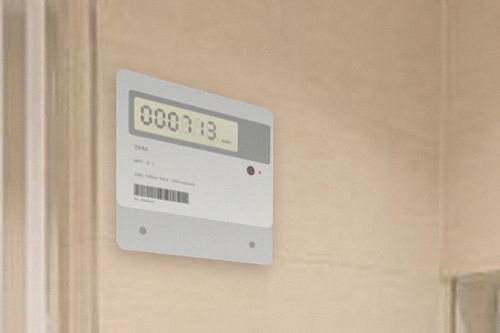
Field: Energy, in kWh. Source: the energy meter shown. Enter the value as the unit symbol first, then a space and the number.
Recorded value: kWh 713
